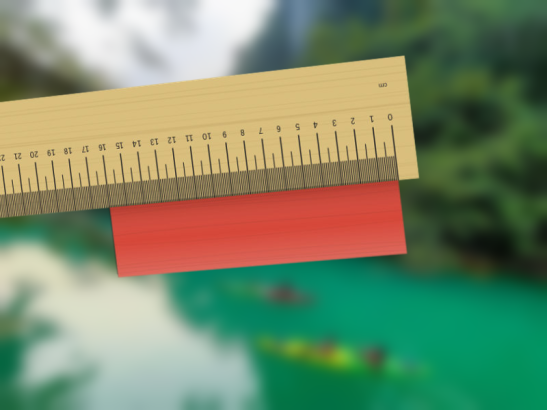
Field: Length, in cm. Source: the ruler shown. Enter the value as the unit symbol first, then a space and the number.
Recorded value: cm 16
